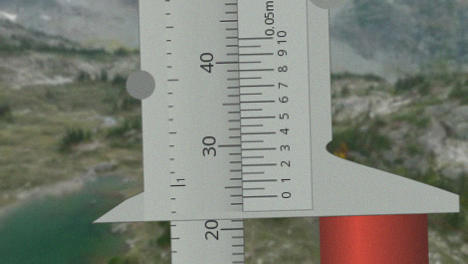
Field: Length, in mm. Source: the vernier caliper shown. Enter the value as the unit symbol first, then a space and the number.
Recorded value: mm 23.8
